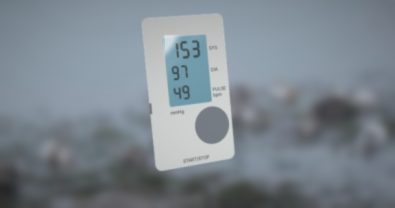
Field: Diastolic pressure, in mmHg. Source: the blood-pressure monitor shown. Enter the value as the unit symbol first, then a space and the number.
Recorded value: mmHg 97
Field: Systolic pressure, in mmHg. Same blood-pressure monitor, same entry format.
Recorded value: mmHg 153
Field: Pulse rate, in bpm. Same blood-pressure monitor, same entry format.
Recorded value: bpm 49
